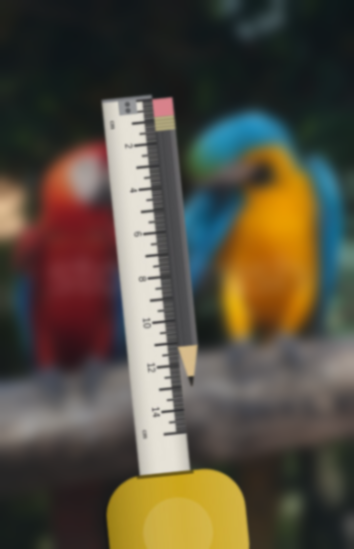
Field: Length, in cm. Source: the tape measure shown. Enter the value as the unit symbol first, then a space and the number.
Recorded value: cm 13
